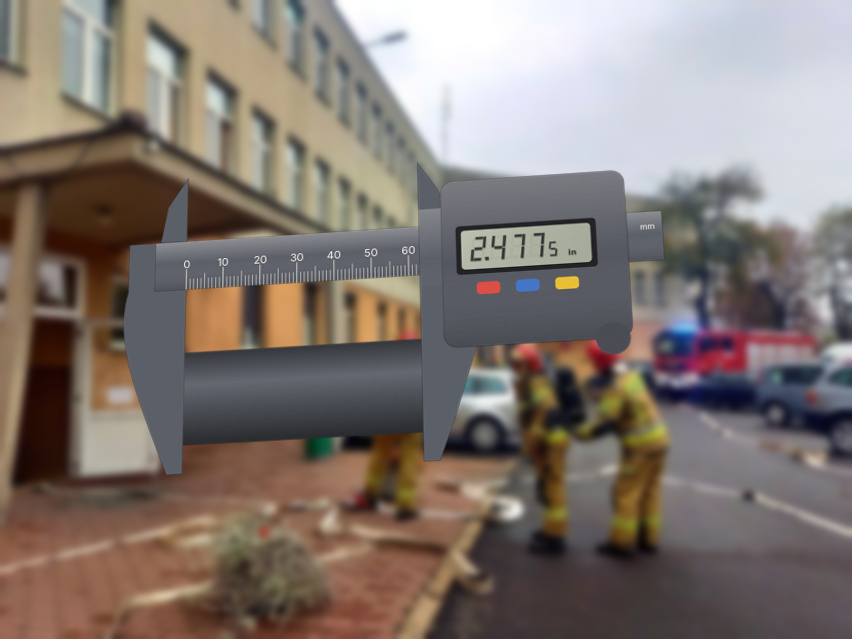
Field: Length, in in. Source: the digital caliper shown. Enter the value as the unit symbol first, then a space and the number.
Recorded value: in 2.4775
